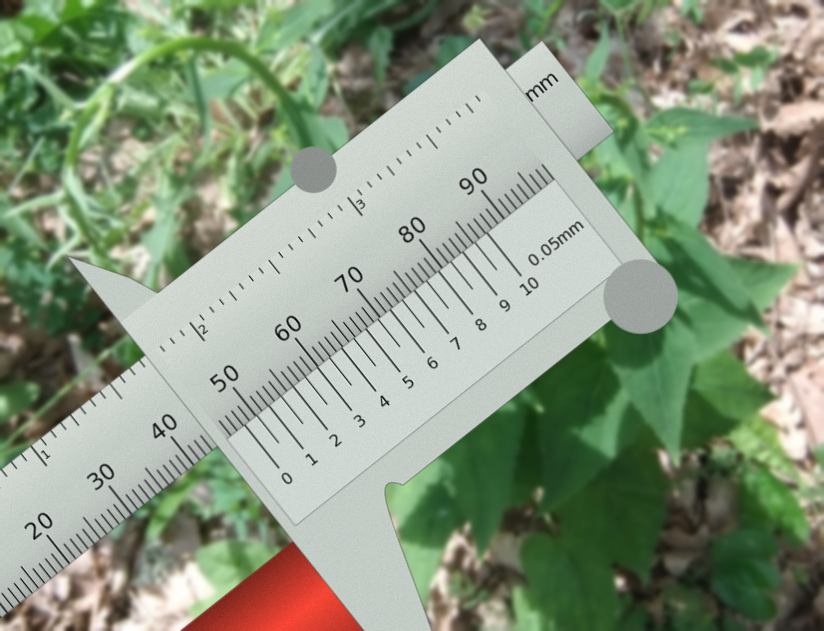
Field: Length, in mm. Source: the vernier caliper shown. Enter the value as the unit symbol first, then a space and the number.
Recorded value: mm 48.2
